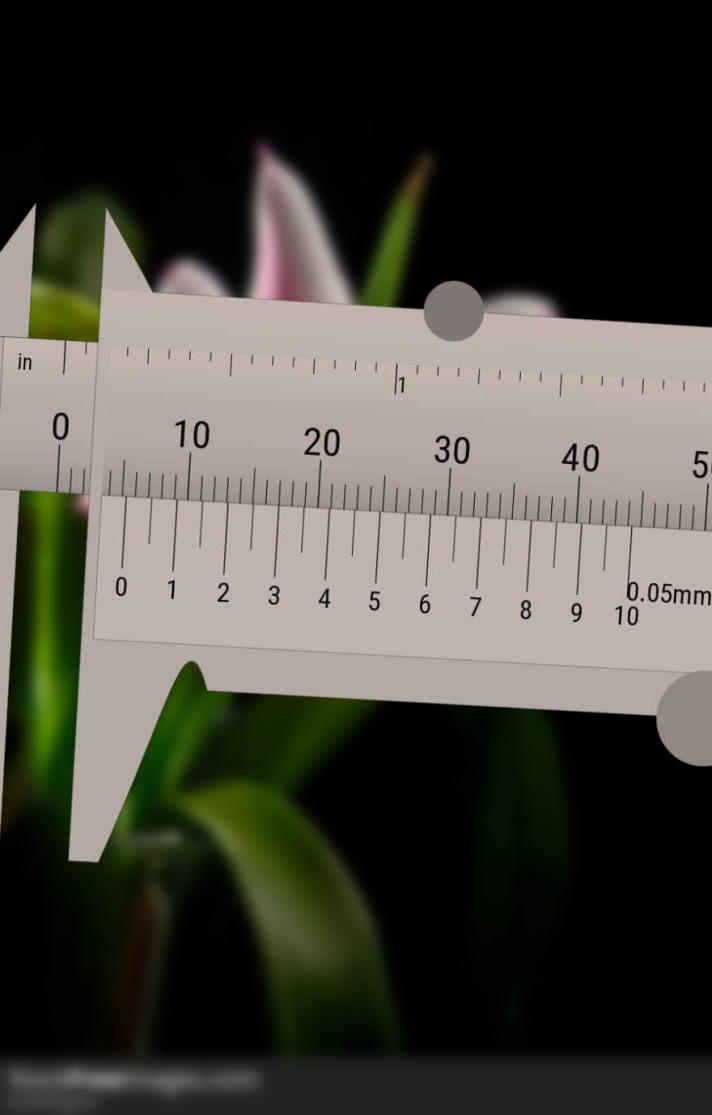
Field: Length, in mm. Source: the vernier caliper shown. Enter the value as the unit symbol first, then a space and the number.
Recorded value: mm 5.3
